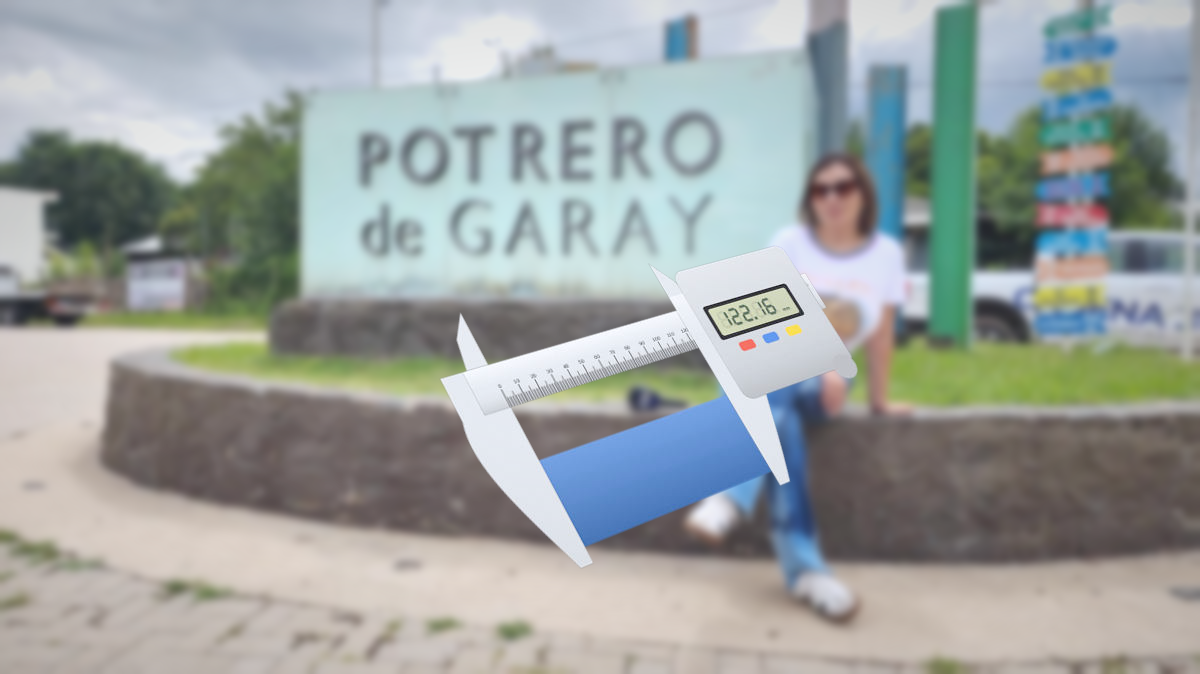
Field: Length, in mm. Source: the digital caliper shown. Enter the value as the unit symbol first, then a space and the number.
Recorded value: mm 122.16
